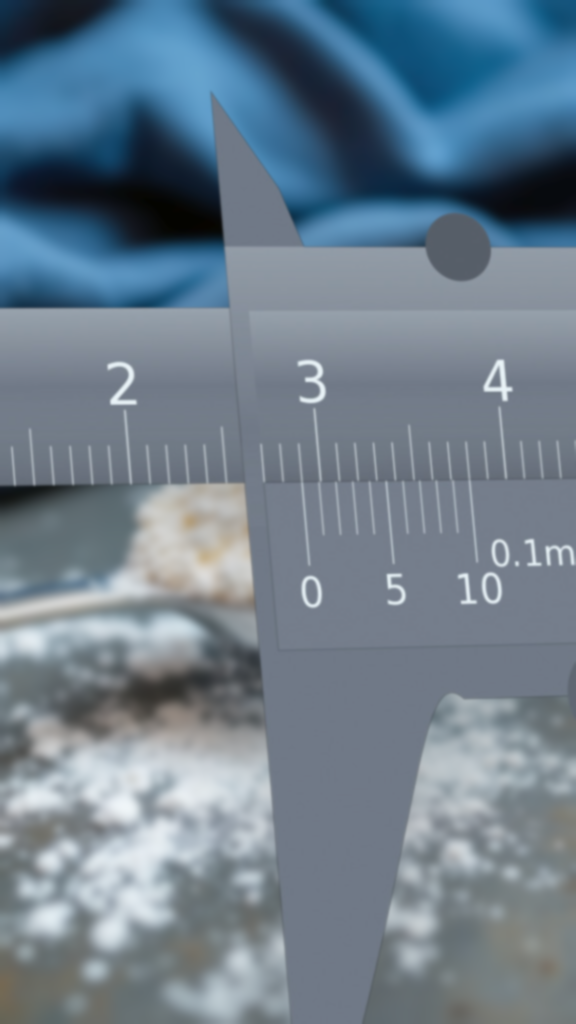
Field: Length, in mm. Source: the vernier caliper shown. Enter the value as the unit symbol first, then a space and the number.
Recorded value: mm 29.0
